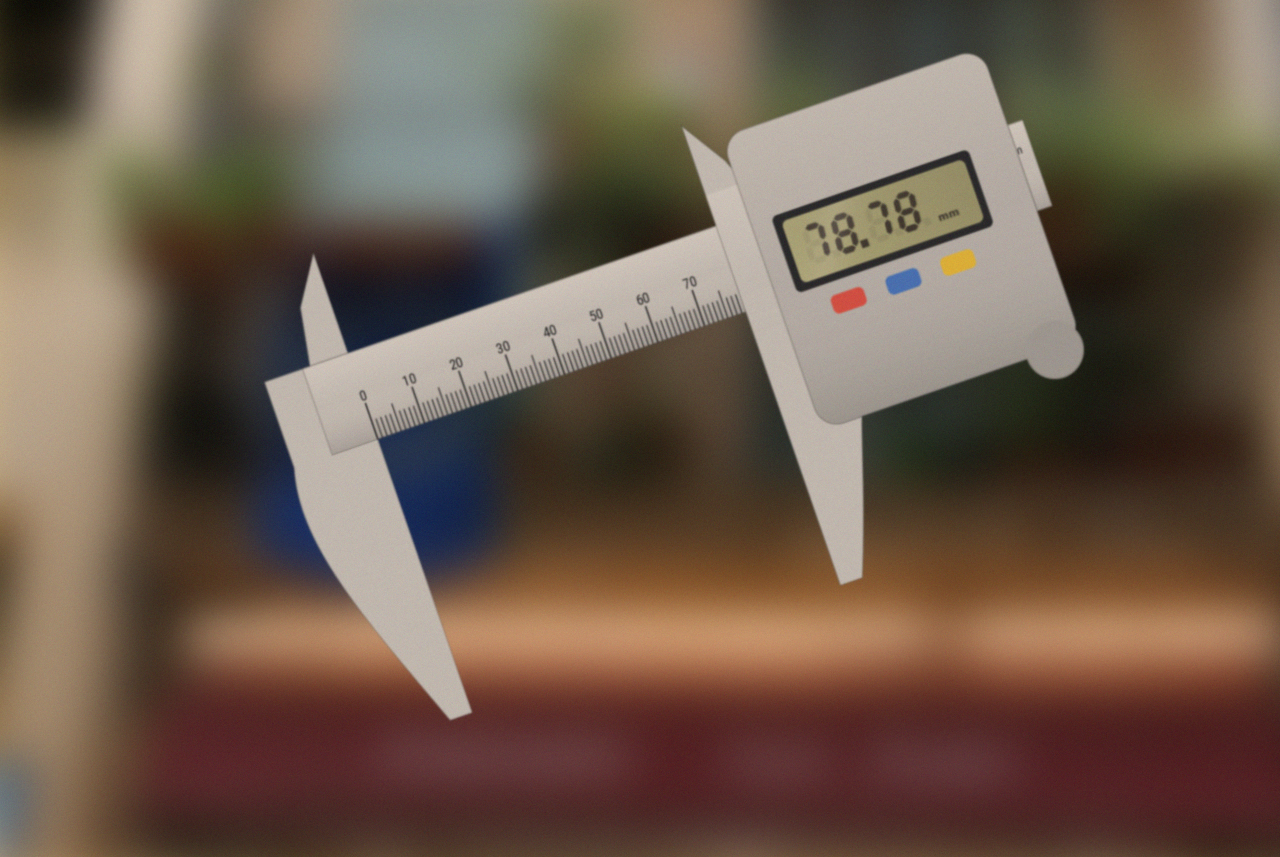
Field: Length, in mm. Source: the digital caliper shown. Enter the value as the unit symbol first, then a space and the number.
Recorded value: mm 78.78
